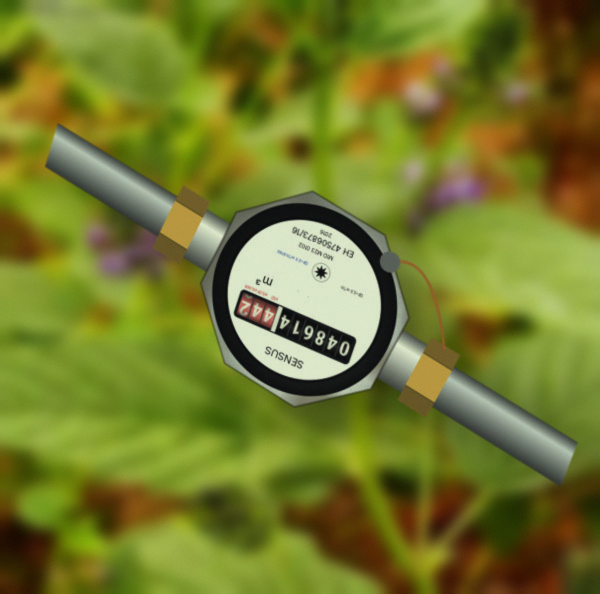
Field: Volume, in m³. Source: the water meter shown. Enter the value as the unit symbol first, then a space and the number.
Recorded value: m³ 48614.442
